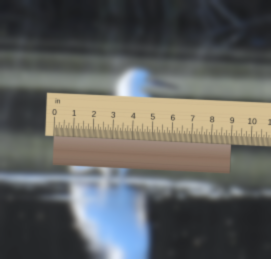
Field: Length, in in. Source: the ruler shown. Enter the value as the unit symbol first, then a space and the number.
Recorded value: in 9
